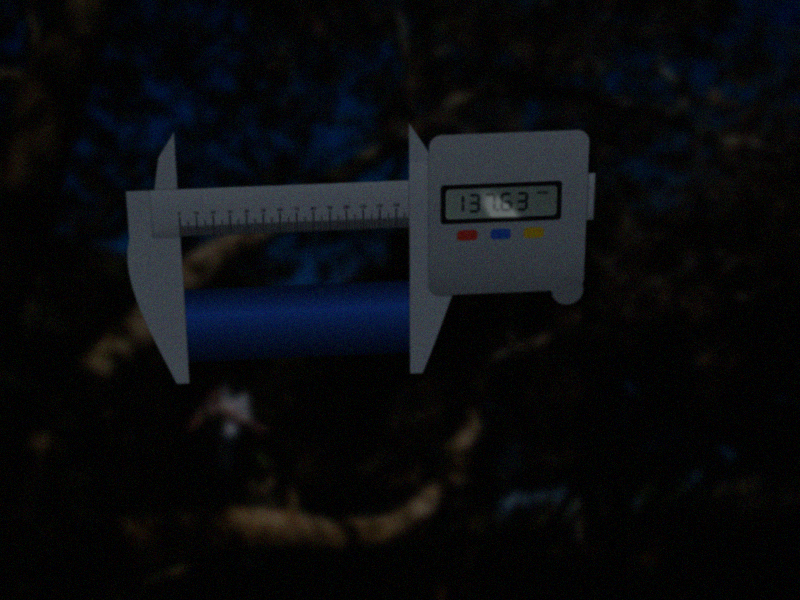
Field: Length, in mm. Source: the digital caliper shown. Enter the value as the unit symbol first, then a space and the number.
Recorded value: mm 137.63
